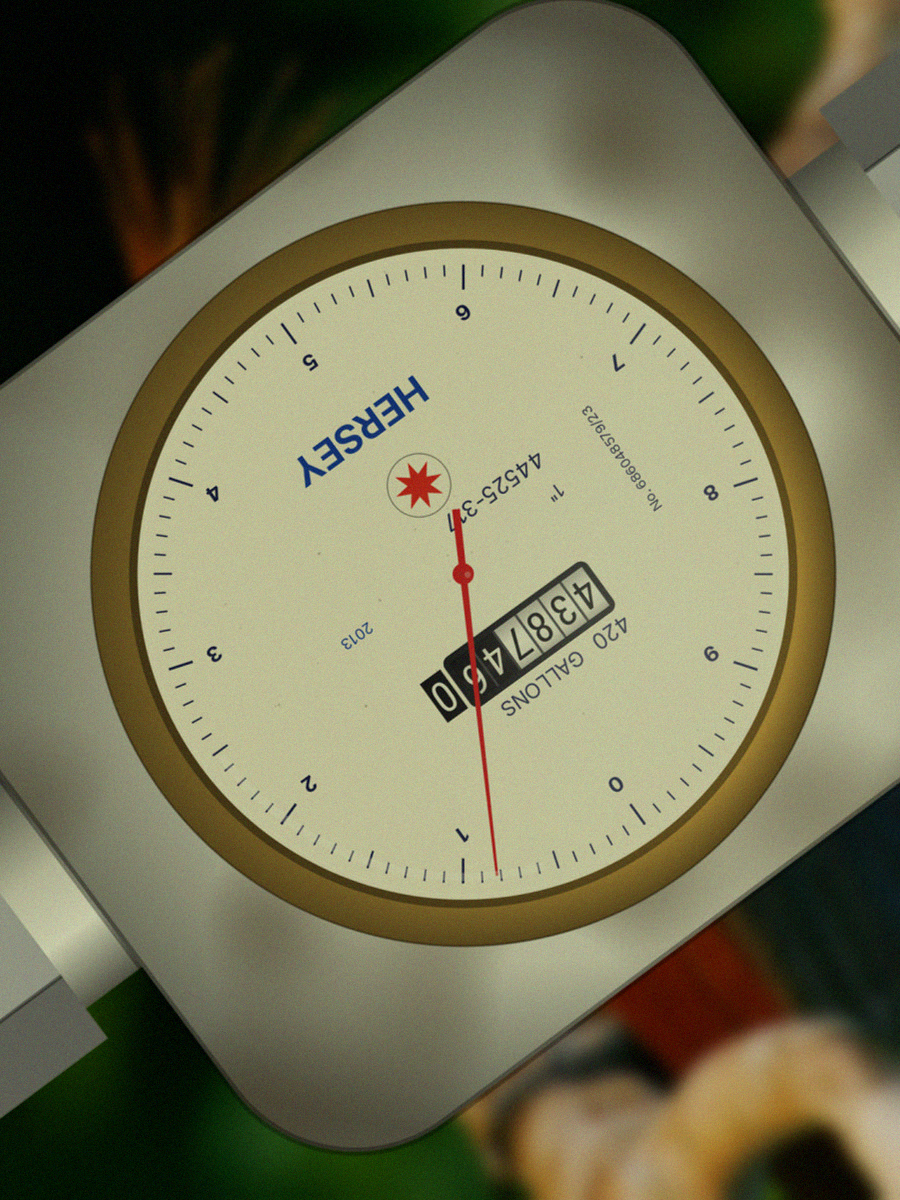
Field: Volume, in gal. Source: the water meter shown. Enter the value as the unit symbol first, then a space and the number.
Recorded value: gal 4387460.8
